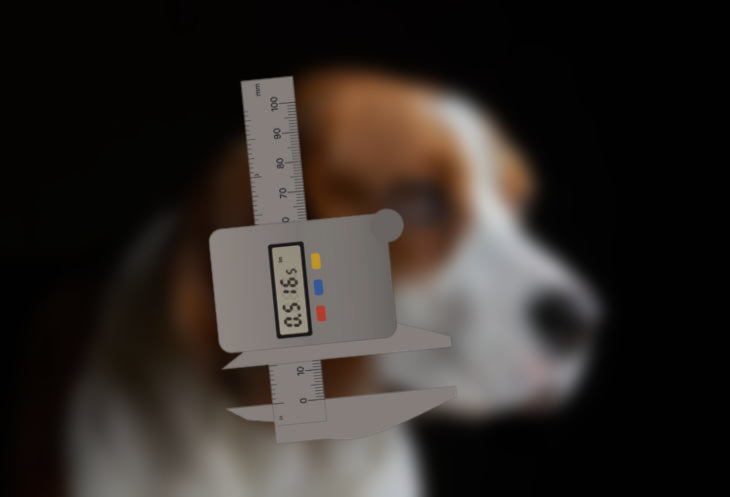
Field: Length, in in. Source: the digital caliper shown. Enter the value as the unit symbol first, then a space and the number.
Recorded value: in 0.5165
